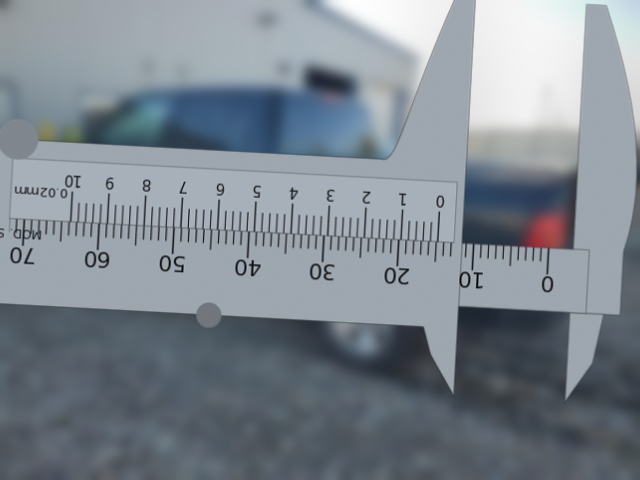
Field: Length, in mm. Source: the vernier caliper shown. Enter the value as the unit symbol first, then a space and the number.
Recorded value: mm 14.8
